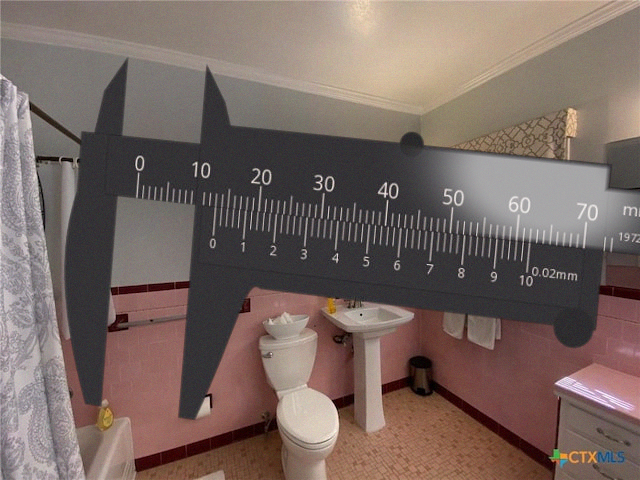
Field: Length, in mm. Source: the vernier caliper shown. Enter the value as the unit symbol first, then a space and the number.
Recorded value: mm 13.0
